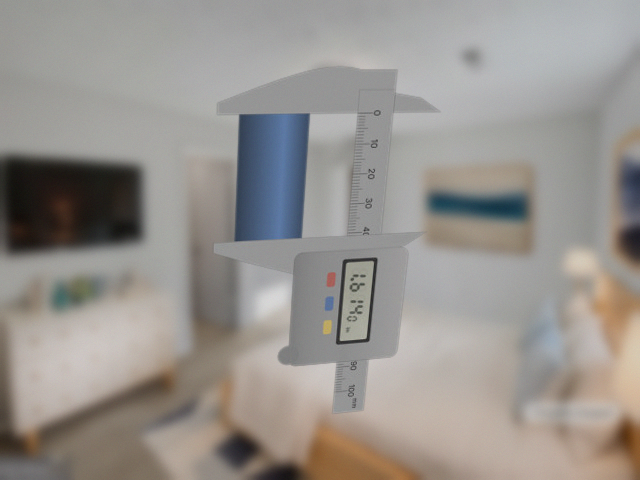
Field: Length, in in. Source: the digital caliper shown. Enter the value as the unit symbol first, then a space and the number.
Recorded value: in 1.6140
